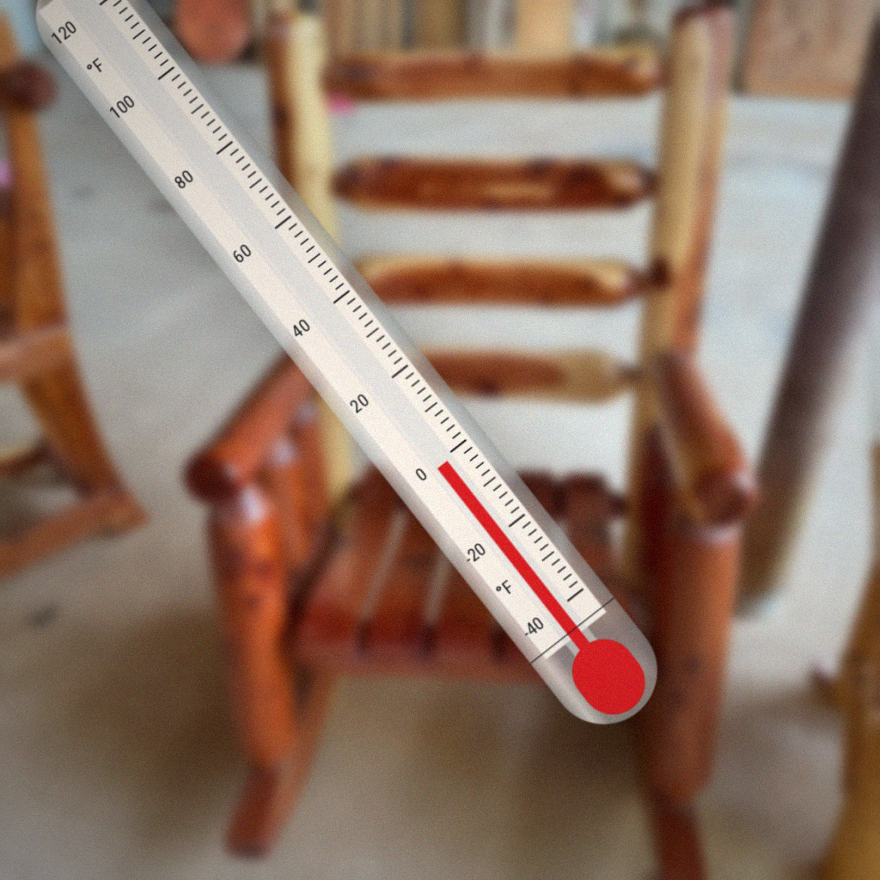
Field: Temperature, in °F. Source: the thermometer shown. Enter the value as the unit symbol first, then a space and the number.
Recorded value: °F -1
